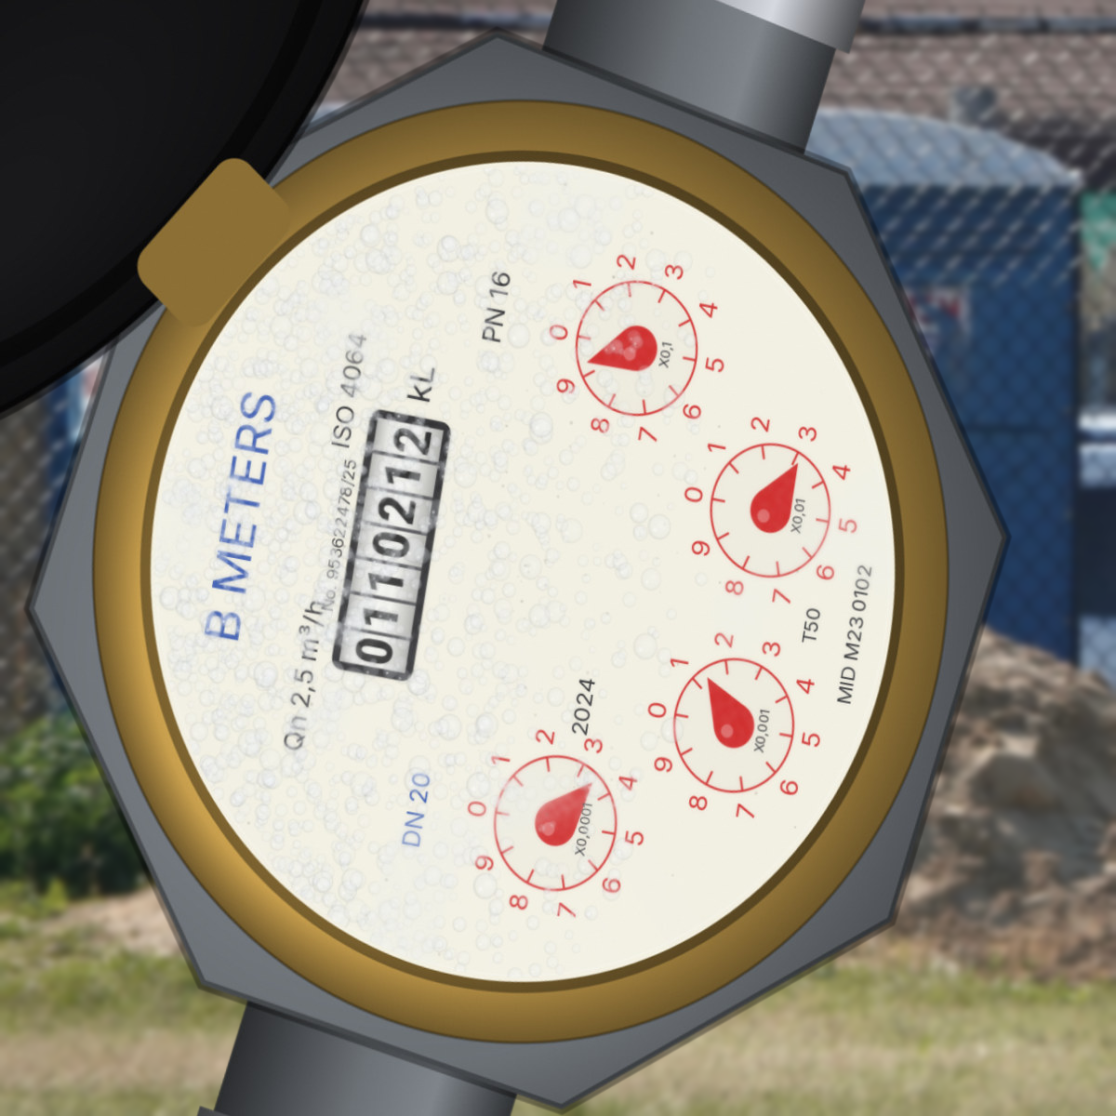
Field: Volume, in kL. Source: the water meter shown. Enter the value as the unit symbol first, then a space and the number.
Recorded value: kL 110211.9313
